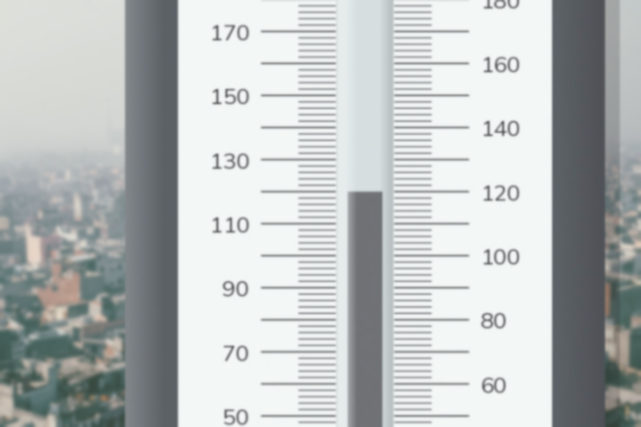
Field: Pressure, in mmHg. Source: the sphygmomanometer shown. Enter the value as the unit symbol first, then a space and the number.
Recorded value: mmHg 120
